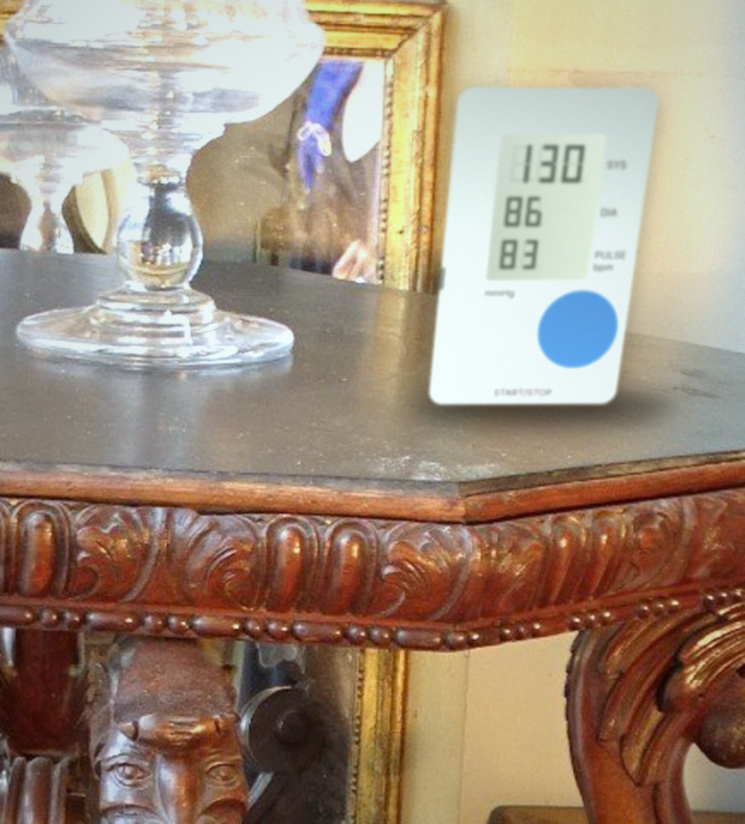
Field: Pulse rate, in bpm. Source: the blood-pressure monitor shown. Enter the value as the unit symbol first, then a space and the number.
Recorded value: bpm 83
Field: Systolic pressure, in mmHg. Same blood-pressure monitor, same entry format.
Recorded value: mmHg 130
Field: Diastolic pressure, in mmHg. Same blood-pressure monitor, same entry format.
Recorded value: mmHg 86
